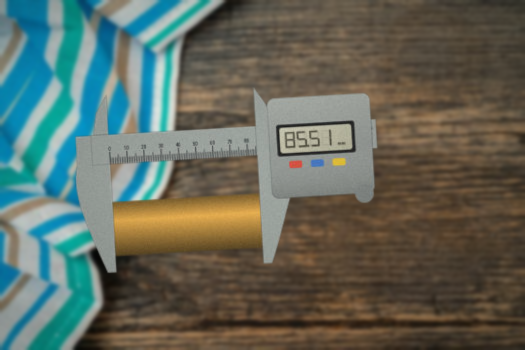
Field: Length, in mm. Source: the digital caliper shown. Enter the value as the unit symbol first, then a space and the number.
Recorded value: mm 85.51
